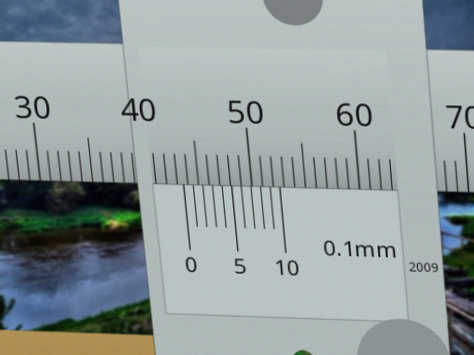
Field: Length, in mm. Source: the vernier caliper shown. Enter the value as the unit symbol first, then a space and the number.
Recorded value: mm 43.6
